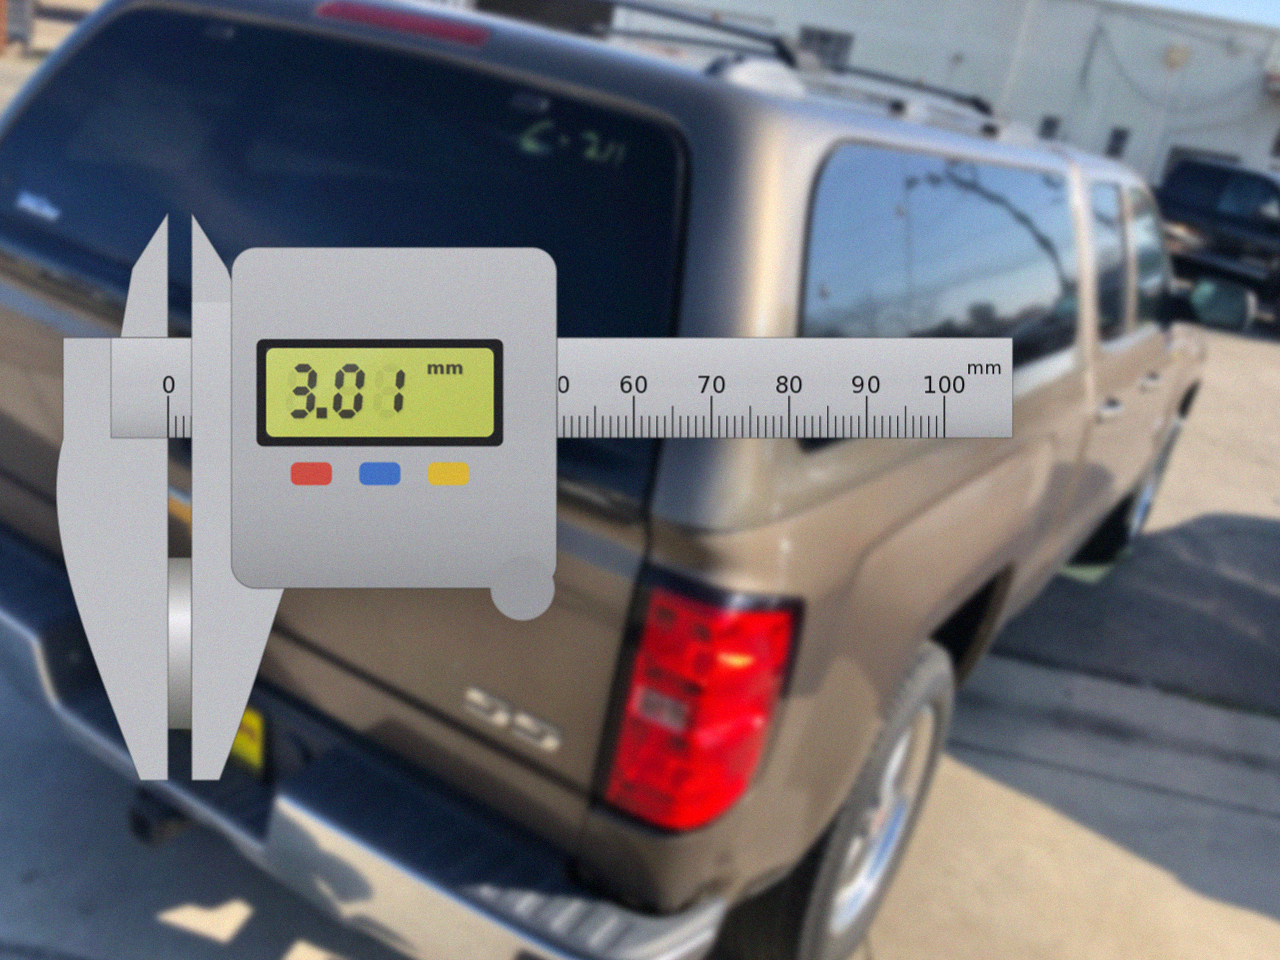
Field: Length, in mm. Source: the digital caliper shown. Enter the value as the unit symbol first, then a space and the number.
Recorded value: mm 3.01
